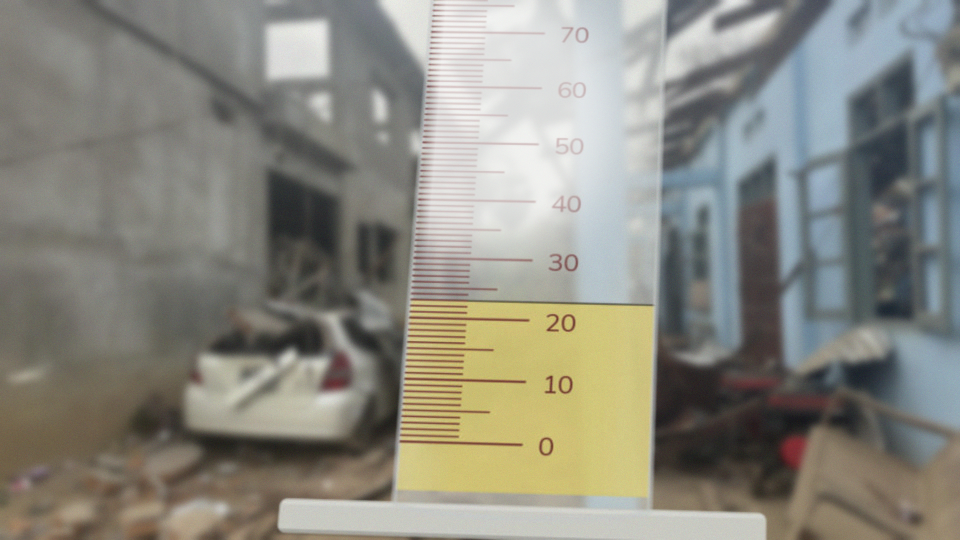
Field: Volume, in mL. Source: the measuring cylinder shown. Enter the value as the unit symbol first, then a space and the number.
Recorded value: mL 23
